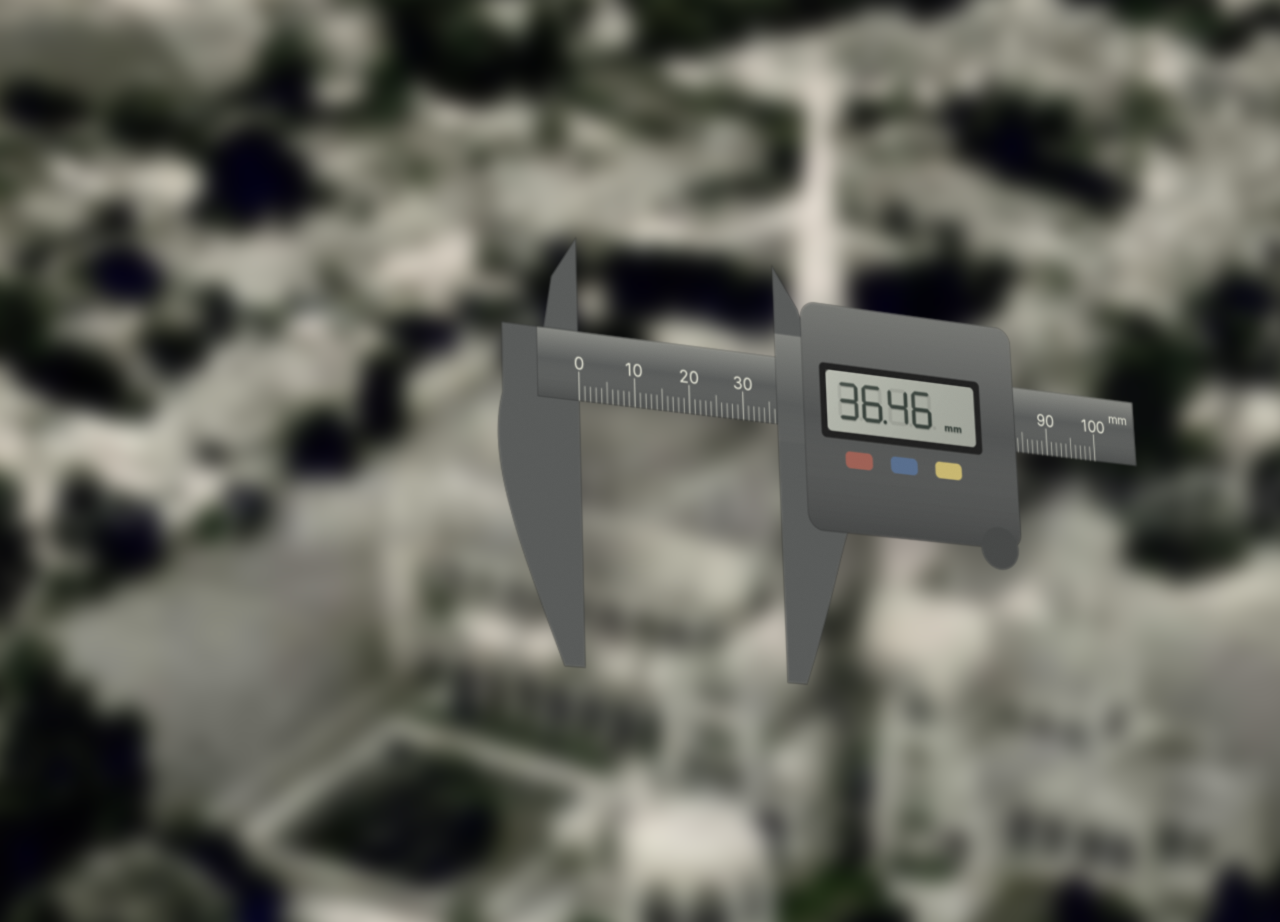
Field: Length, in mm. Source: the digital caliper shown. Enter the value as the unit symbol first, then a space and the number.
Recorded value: mm 36.46
